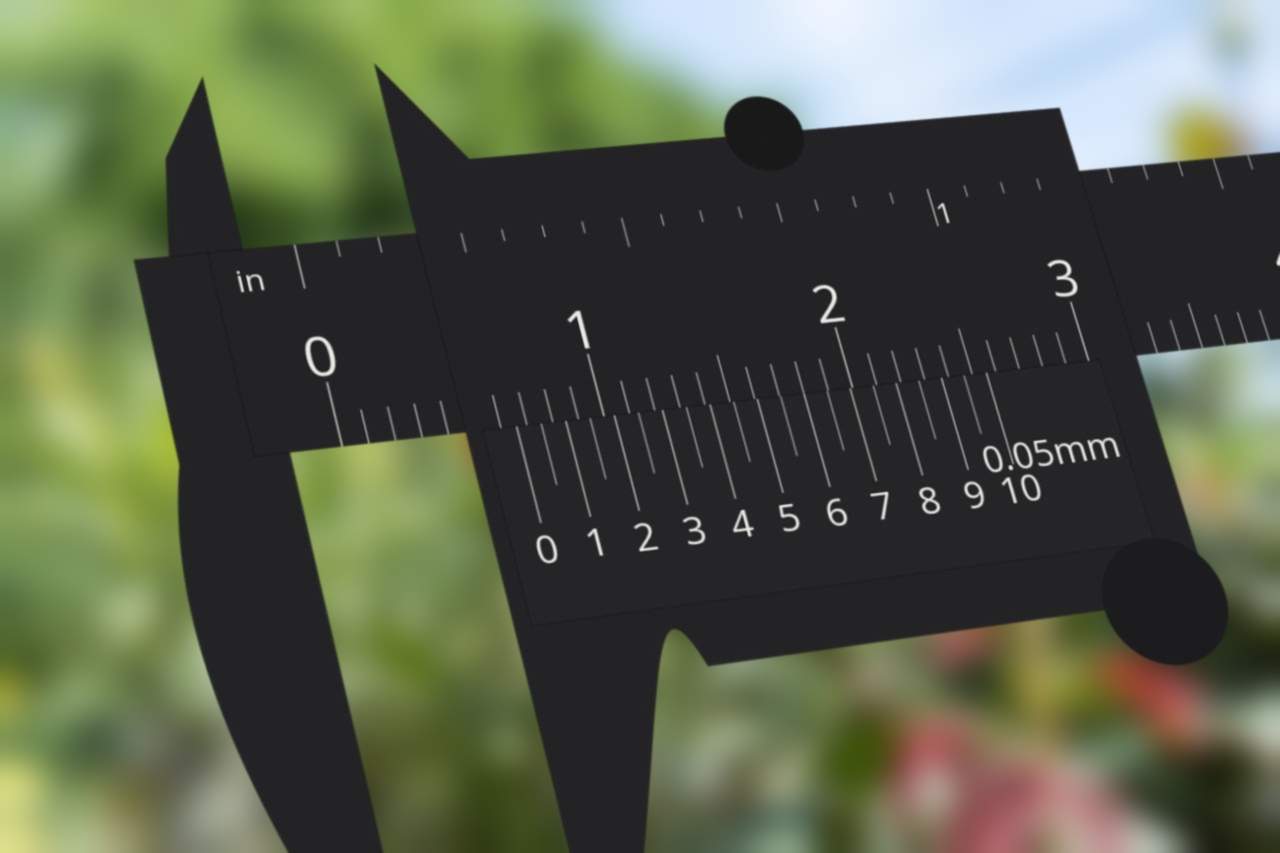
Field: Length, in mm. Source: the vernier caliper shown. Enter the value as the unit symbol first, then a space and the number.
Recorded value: mm 6.6
